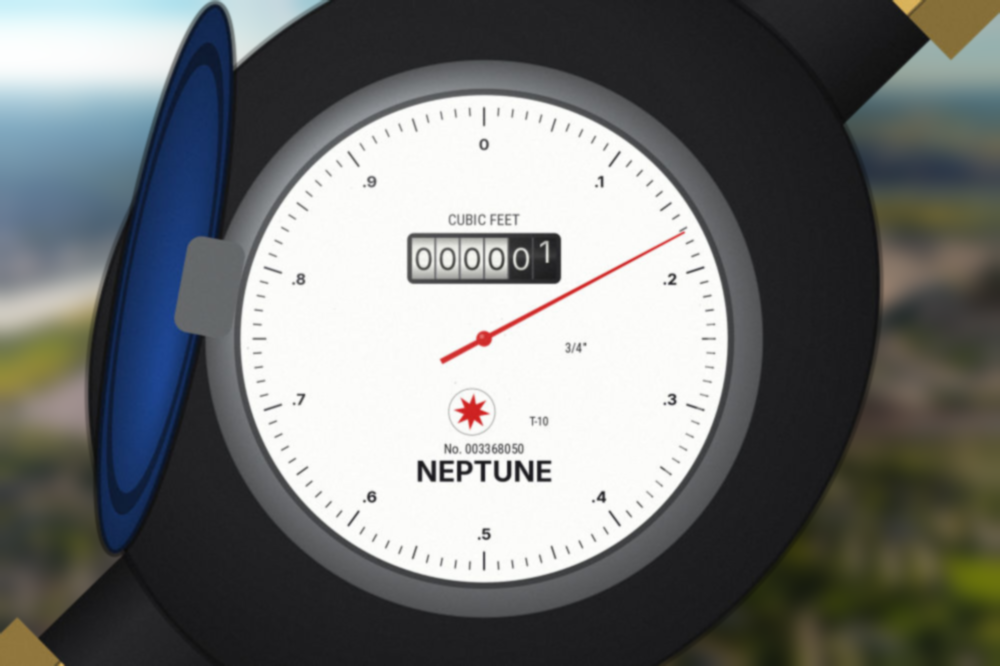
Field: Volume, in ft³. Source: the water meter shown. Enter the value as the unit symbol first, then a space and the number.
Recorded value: ft³ 1.17
